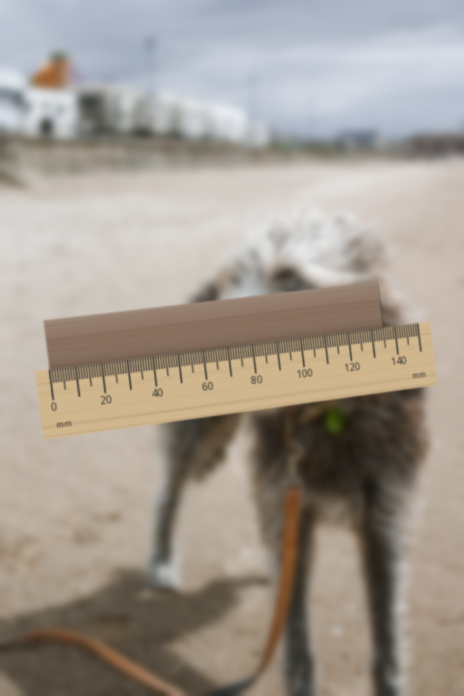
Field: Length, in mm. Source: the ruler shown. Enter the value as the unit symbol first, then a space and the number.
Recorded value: mm 135
